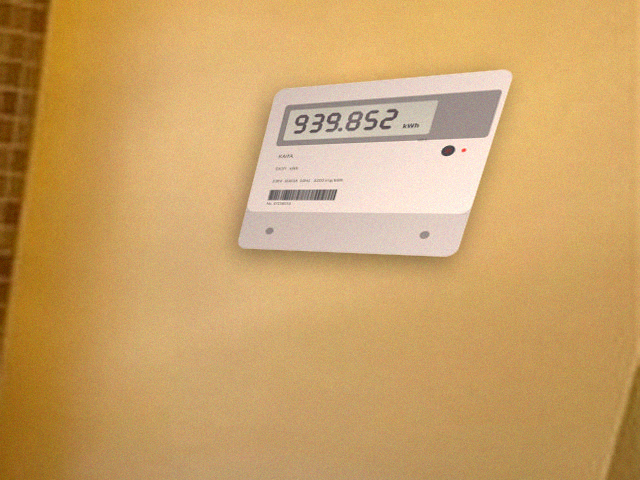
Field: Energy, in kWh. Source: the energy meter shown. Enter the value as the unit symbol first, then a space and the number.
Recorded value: kWh 939.852
